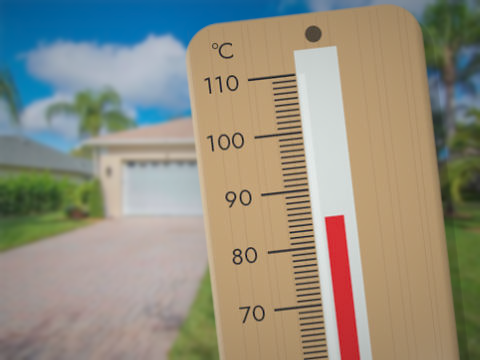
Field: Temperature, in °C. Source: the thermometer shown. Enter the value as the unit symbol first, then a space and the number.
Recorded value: °C 85
